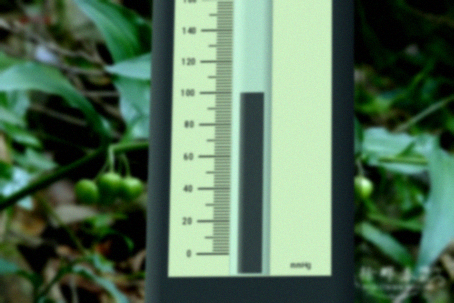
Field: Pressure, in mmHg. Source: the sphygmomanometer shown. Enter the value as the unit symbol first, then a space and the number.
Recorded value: mmHg 100
